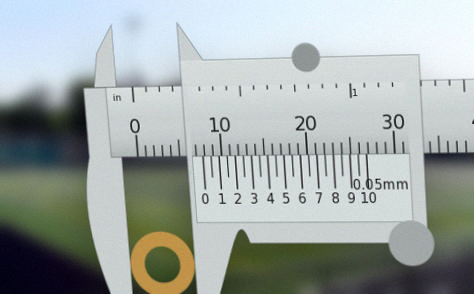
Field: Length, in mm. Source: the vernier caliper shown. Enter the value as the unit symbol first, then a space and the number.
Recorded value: mm 7.8
